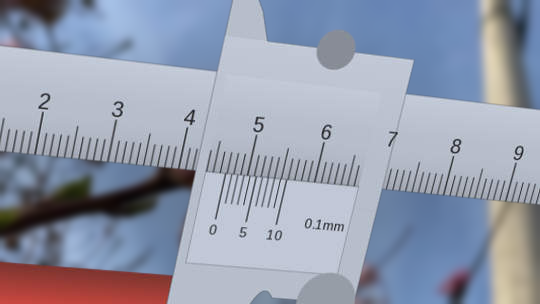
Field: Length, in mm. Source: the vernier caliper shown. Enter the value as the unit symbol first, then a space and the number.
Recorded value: mm 46.8
